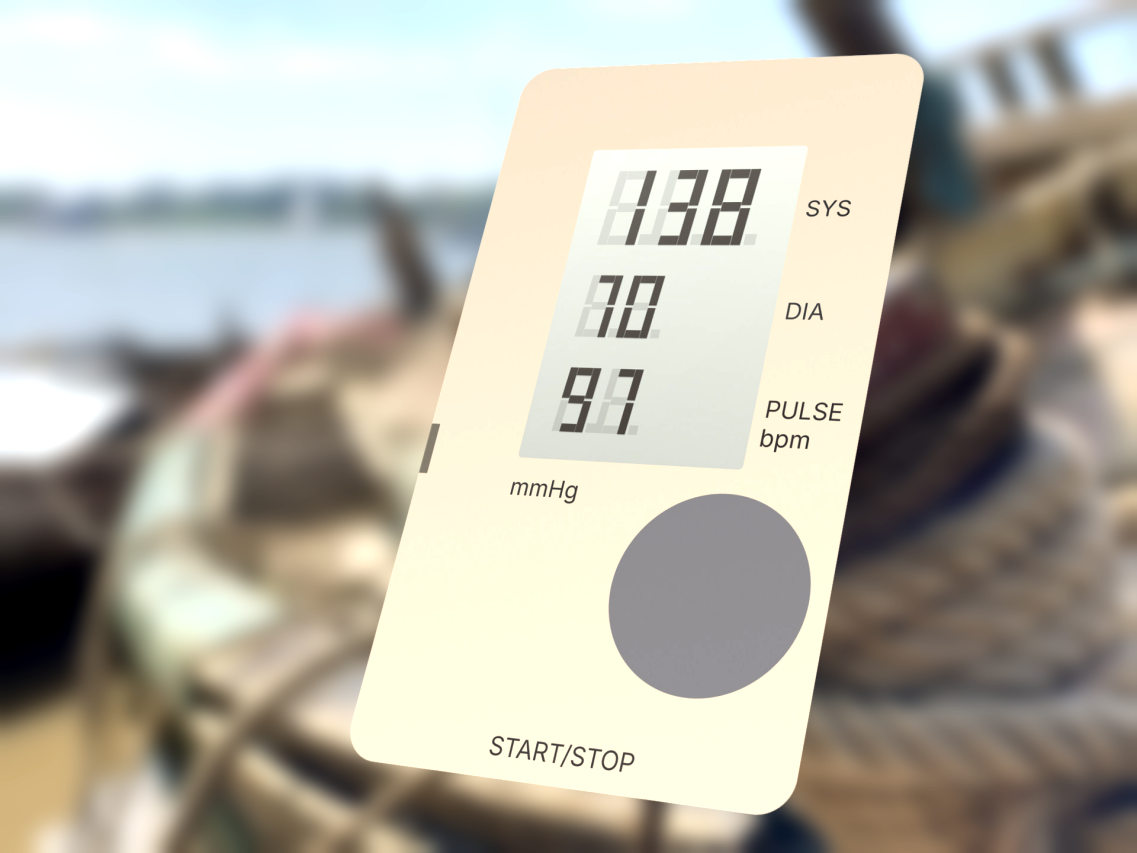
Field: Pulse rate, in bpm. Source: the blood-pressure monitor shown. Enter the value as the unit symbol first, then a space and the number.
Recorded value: bpm 97
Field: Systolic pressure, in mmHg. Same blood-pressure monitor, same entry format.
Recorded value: mmHg 138
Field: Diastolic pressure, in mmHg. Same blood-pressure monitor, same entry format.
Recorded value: mmHg 70
